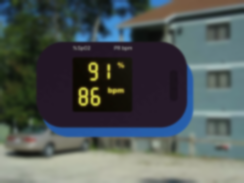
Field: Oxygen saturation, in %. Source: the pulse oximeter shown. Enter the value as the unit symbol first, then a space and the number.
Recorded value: % 91
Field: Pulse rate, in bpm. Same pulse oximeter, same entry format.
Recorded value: bpm 86
